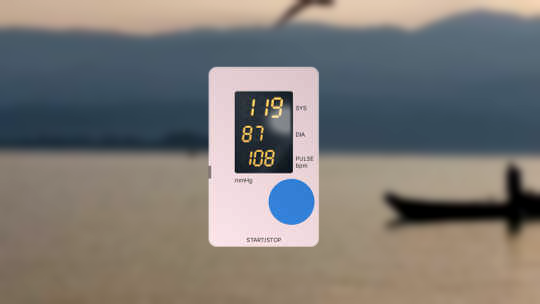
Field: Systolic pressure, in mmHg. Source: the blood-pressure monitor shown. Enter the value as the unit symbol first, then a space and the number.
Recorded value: mmHg 119
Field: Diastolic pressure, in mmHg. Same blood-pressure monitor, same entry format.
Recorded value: mmHg 87
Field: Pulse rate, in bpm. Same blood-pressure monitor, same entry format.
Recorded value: bpm 108
